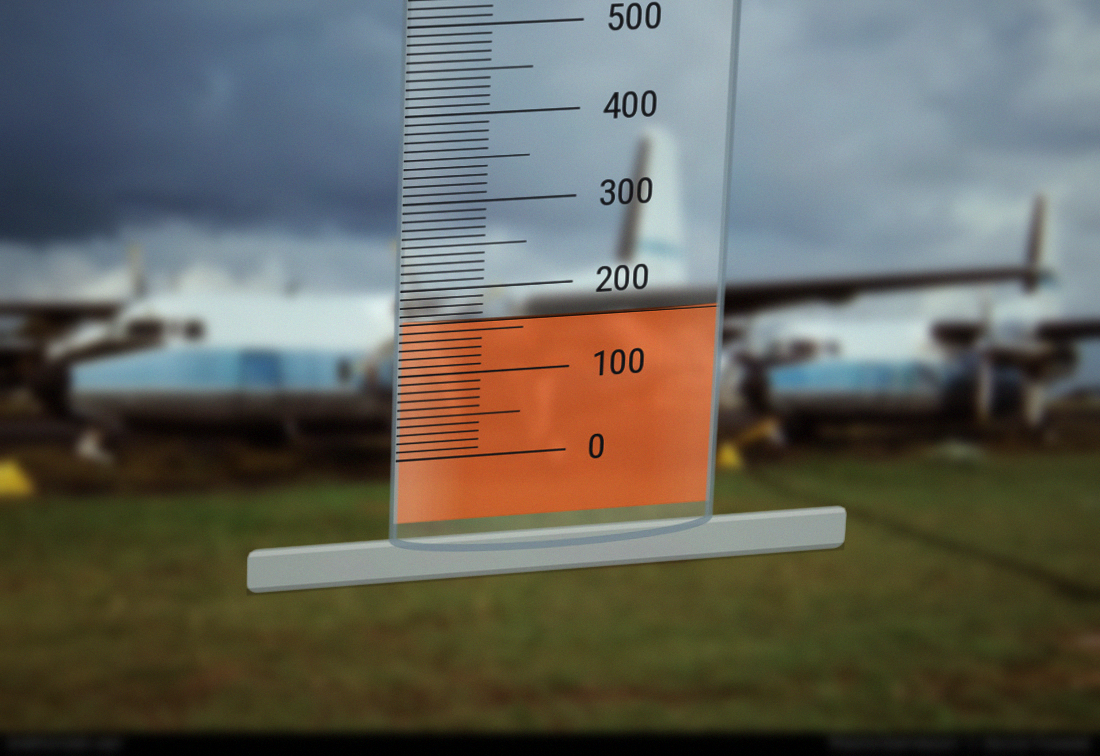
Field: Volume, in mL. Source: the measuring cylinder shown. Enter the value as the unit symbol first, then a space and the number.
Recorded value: mL 160
